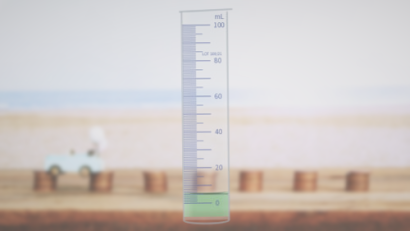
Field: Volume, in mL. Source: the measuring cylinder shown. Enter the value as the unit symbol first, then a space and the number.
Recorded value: mL 5
